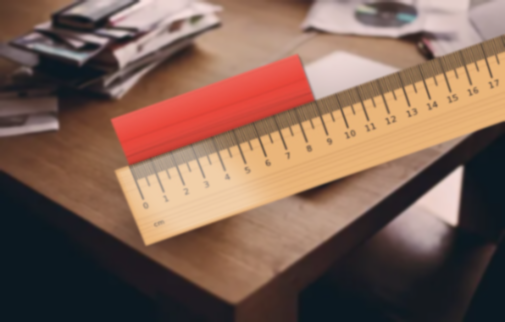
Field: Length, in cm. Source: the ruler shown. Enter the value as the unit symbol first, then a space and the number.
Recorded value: cm 9
